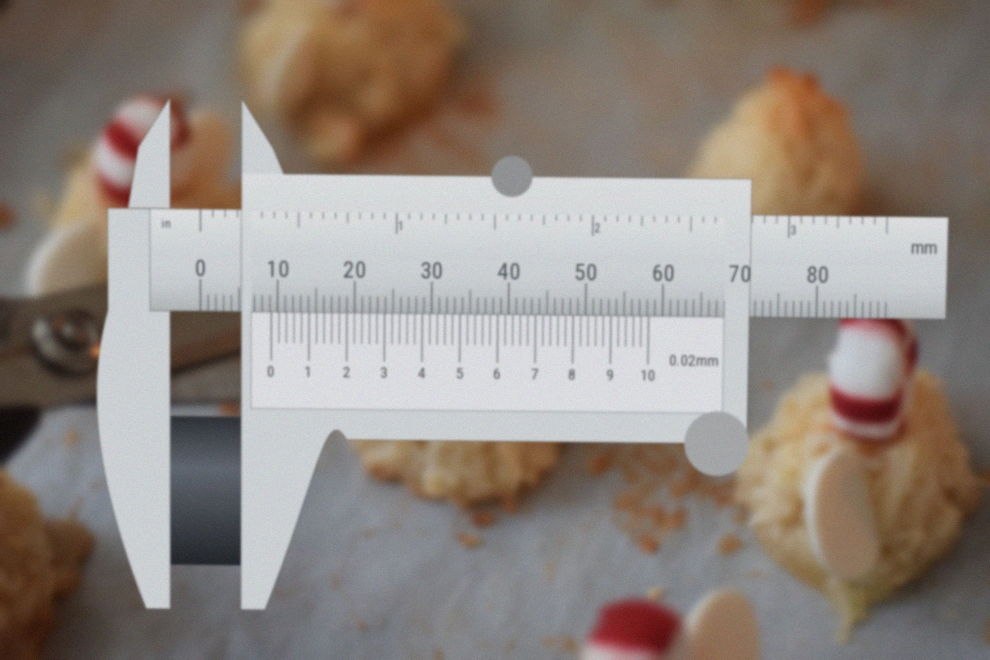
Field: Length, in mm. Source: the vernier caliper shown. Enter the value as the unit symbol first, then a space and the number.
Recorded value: mm 9.2
